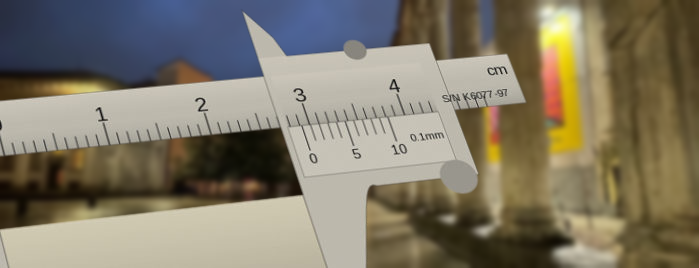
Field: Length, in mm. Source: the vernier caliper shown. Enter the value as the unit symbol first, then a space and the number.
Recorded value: mm 29.2
